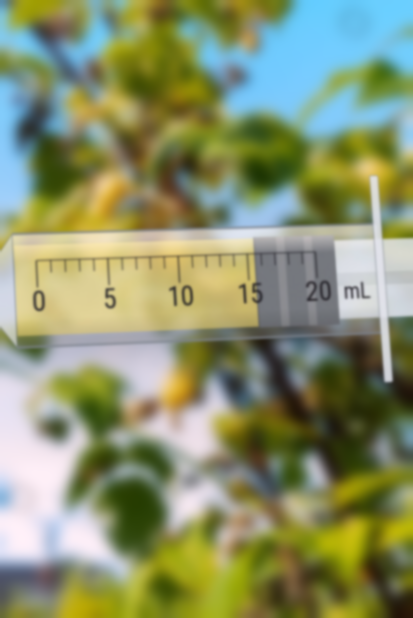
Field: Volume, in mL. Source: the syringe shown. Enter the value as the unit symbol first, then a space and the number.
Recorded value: mL 15.5
